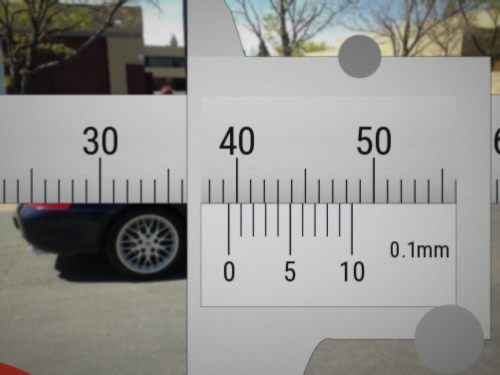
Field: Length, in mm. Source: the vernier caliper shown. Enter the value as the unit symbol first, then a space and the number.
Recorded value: mm 39.4
